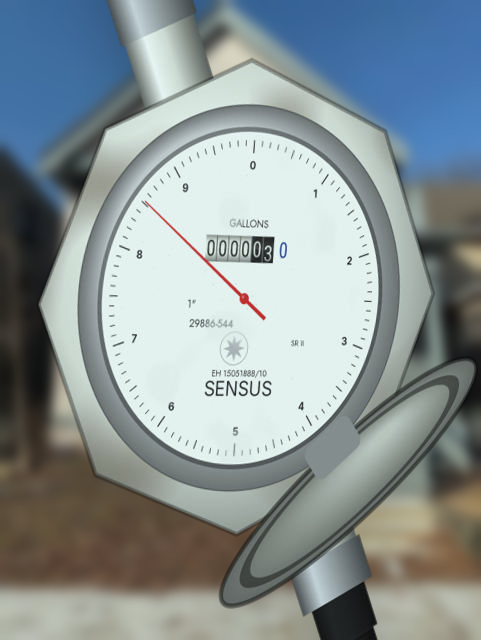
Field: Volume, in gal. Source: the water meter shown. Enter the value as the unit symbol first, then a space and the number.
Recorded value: gal 28.5
